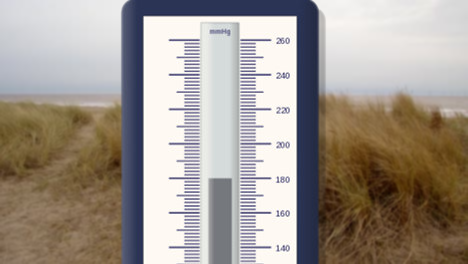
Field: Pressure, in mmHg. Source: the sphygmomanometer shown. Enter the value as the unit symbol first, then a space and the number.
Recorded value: mmHg 180
